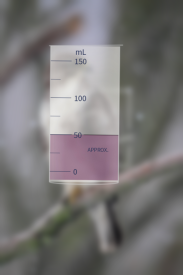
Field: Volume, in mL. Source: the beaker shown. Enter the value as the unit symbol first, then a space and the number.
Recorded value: mL 50
